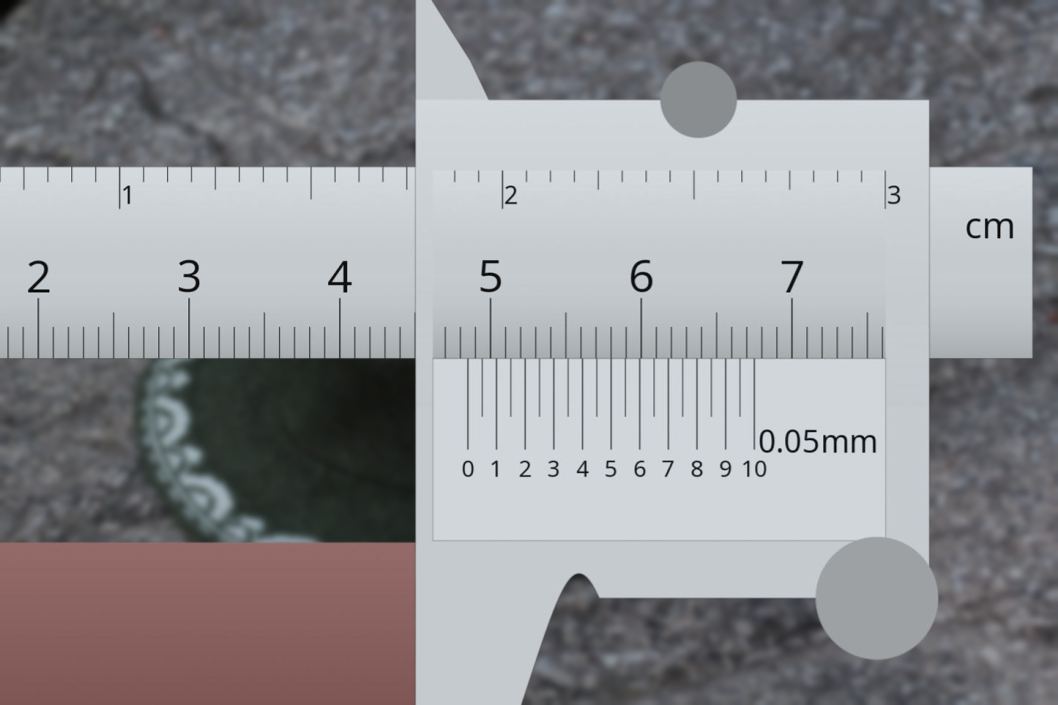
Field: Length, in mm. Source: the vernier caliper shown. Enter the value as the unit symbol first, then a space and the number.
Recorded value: mm 48.5
